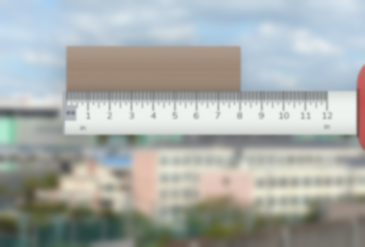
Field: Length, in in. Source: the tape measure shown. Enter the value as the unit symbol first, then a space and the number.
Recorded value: in 8
